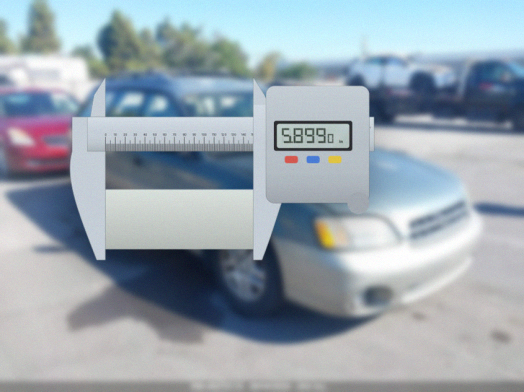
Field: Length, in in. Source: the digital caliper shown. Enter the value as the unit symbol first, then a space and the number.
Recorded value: in 5.8990
